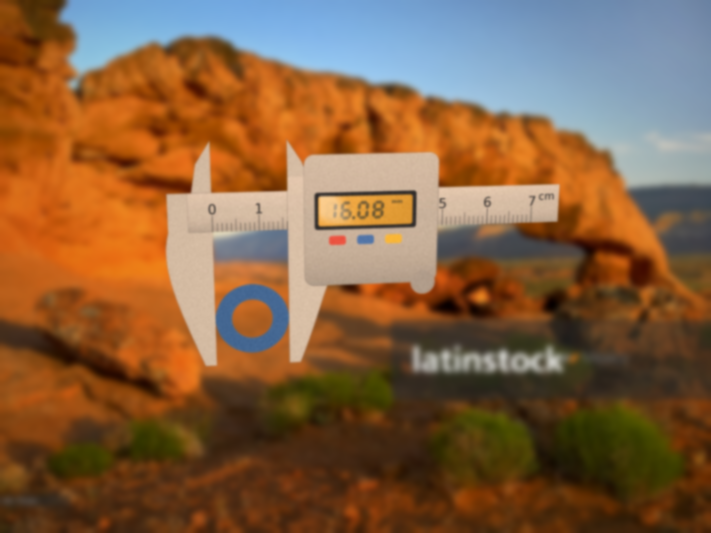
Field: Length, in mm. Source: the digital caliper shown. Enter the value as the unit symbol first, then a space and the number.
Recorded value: mm 16.08
